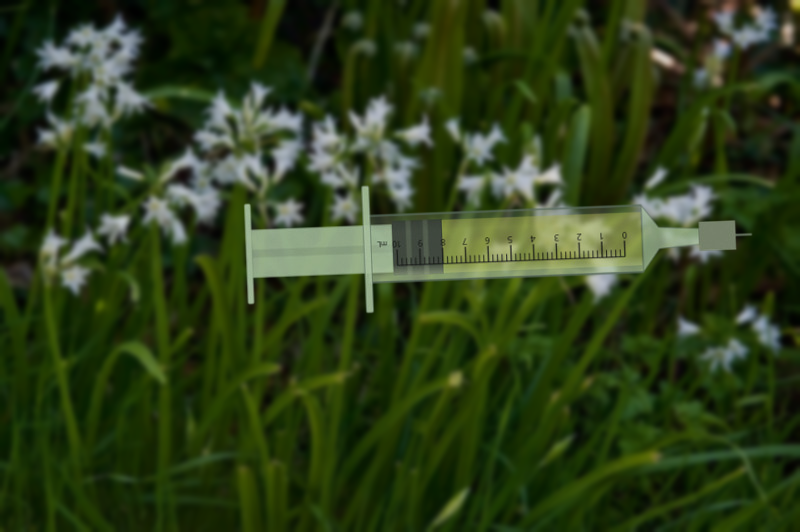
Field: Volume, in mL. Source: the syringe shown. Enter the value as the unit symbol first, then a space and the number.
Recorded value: mL 8
